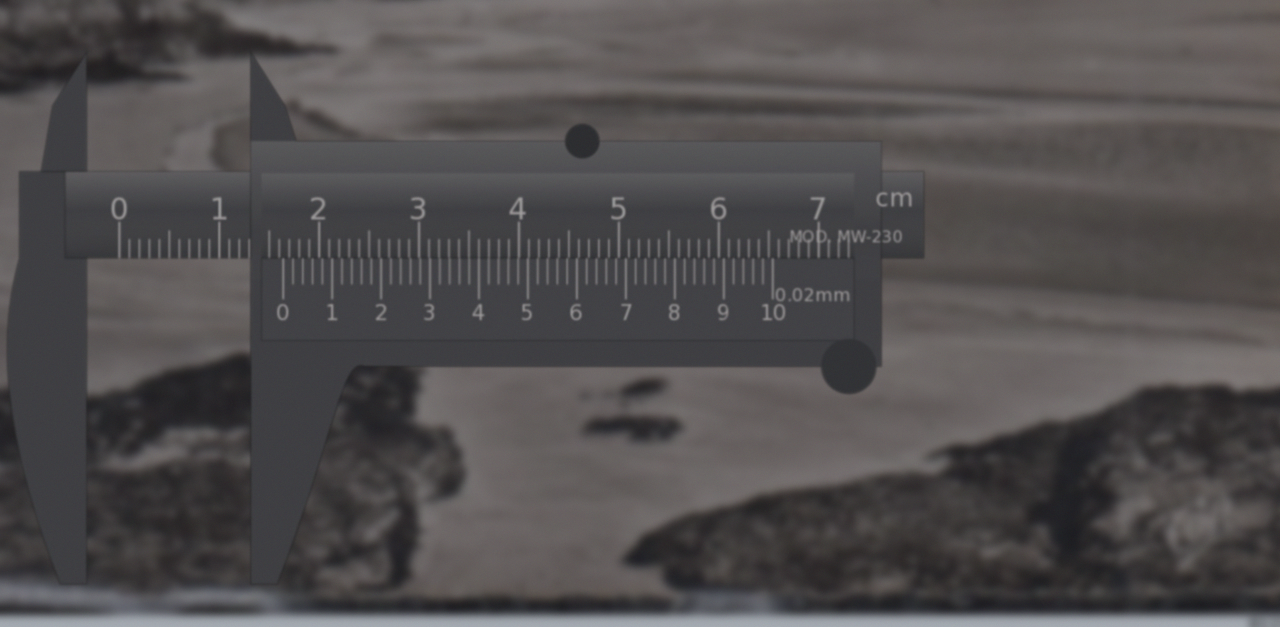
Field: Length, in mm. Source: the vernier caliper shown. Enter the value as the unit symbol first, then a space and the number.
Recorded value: mm 16.4
